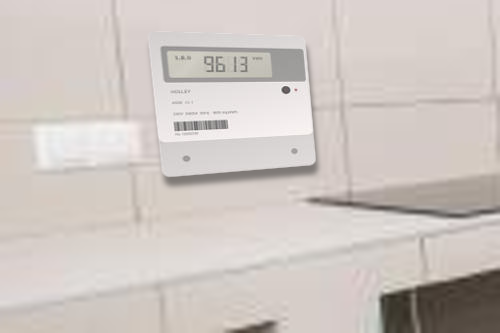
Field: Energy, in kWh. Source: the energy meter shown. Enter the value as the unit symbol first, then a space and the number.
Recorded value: kWh 9613
